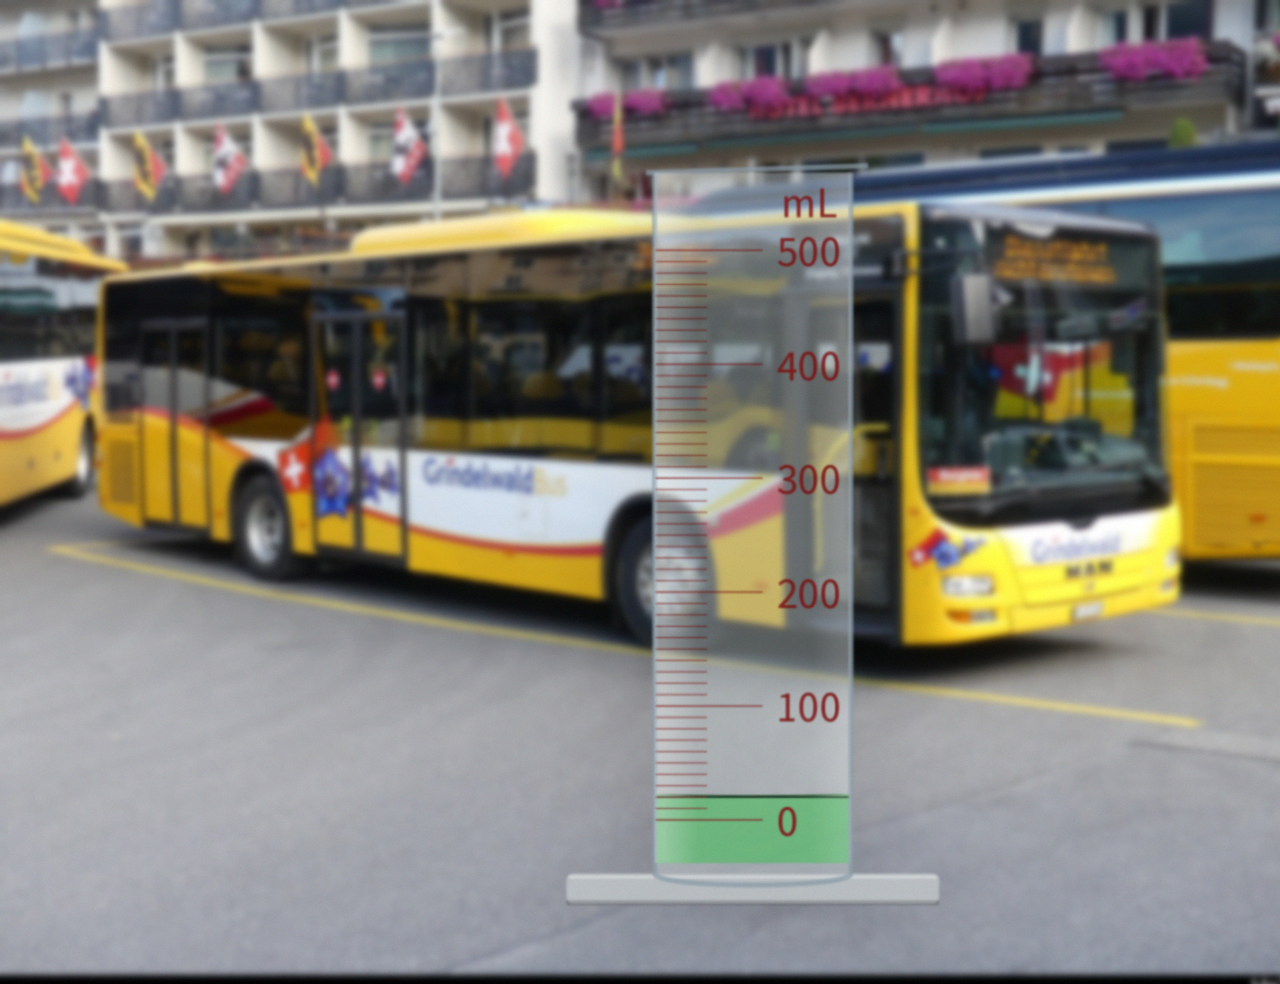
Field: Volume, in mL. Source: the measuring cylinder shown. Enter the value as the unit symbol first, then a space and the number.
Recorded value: mL 20
